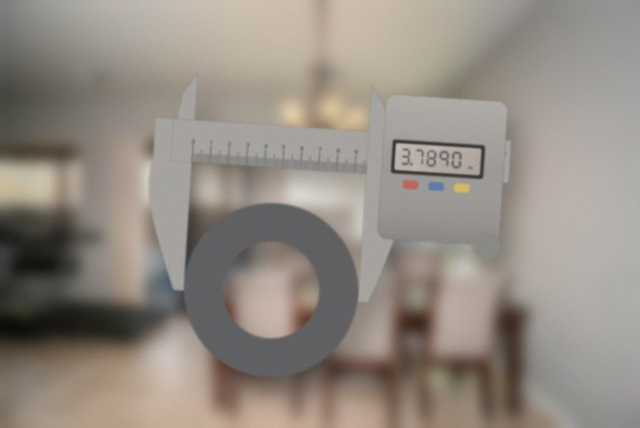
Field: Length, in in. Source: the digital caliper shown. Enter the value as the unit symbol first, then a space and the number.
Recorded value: in 3.7890
